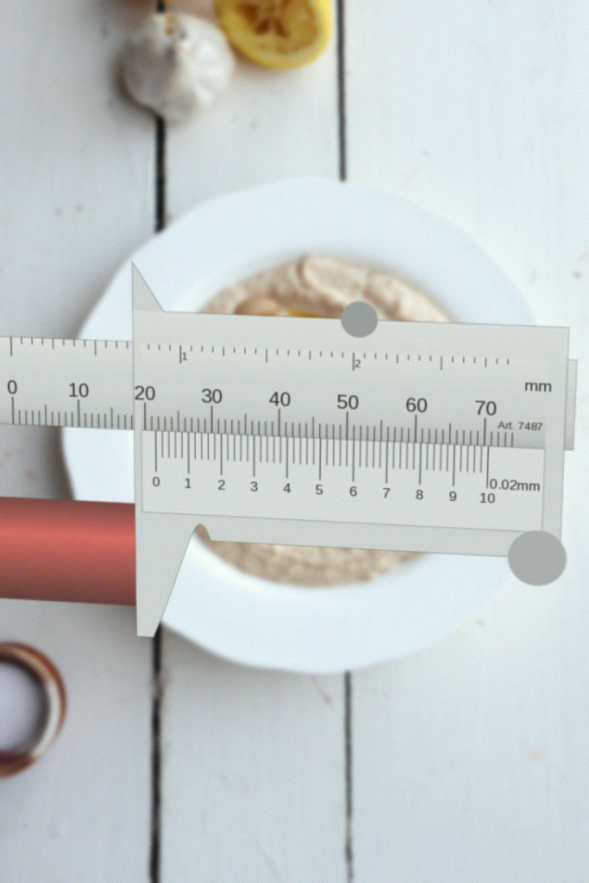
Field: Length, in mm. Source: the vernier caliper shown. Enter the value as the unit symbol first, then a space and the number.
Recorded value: mm 21.6
